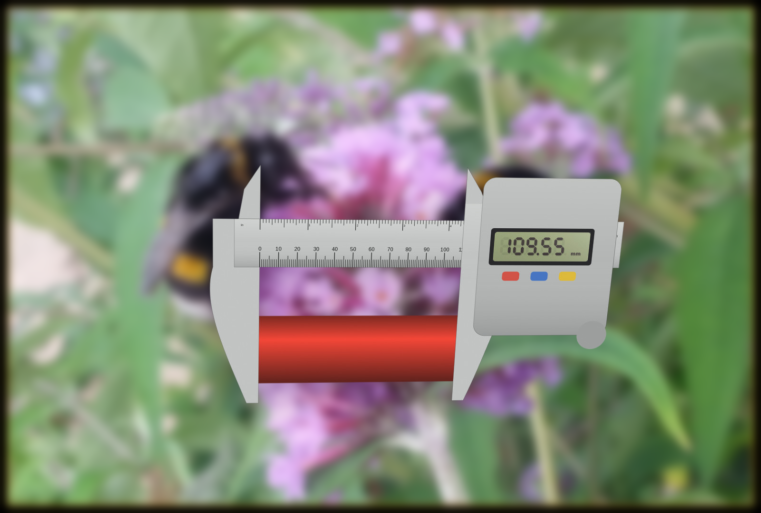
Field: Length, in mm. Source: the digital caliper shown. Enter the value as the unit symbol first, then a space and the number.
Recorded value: mm 109.55
